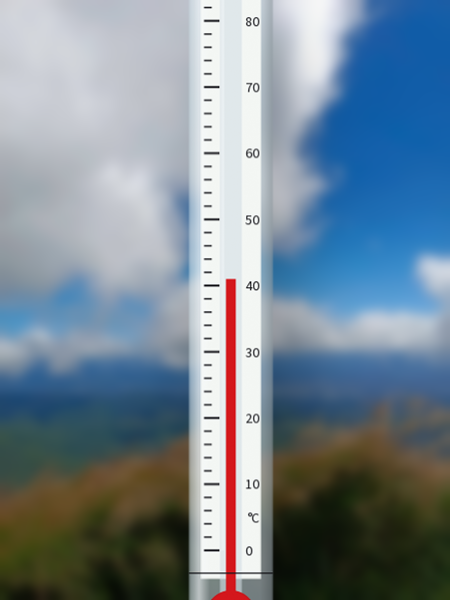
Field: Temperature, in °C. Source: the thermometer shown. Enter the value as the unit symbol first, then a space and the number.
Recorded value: °C 41
